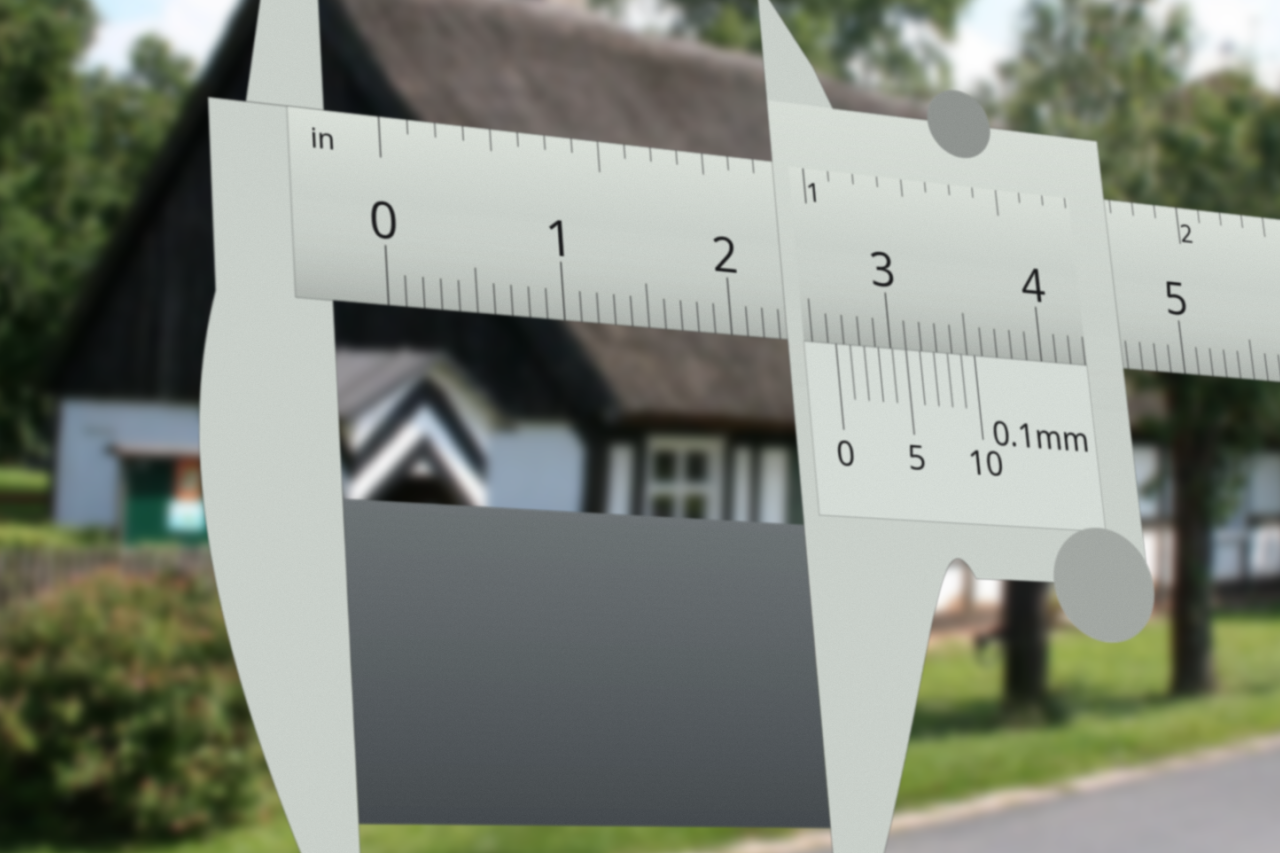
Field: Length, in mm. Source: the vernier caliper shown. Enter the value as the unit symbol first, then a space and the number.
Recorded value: mm 26.5
